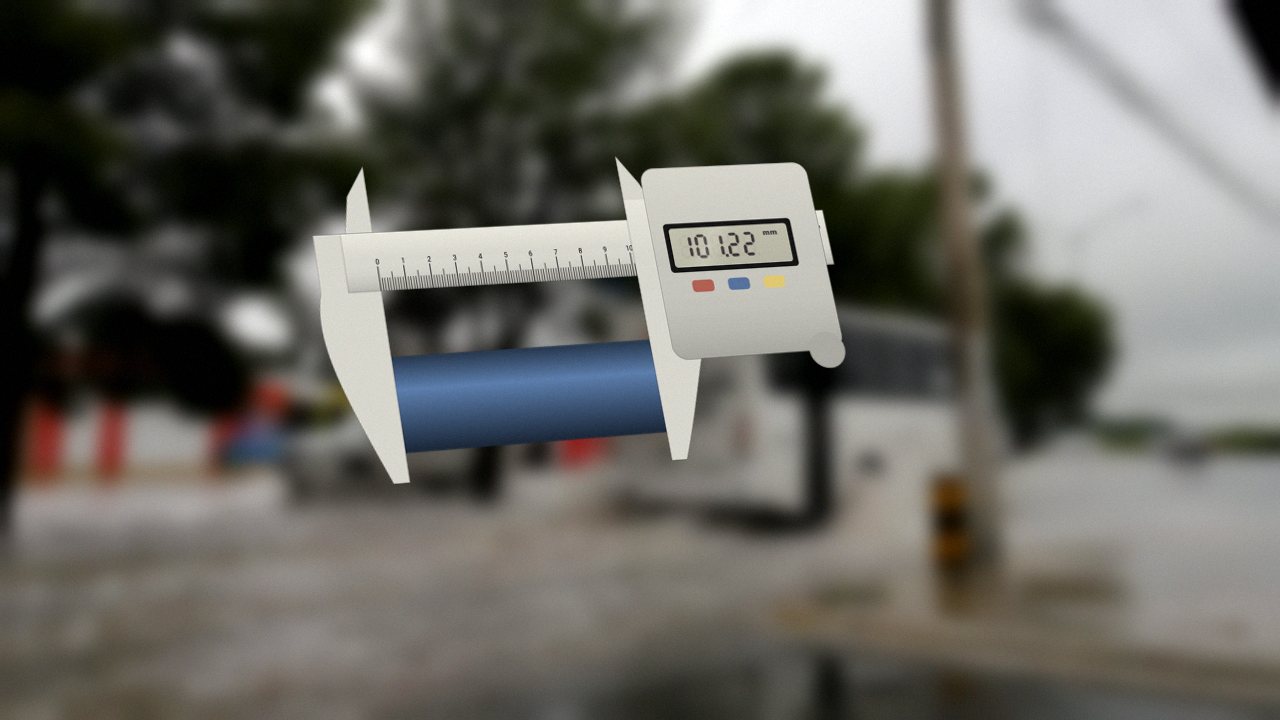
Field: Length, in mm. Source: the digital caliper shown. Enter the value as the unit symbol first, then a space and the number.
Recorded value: mm 101.22
